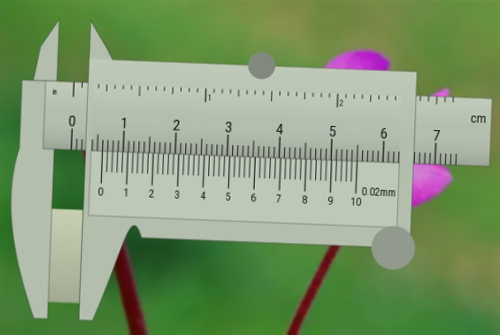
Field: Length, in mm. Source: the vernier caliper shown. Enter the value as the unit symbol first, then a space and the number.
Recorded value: mm 6.0
